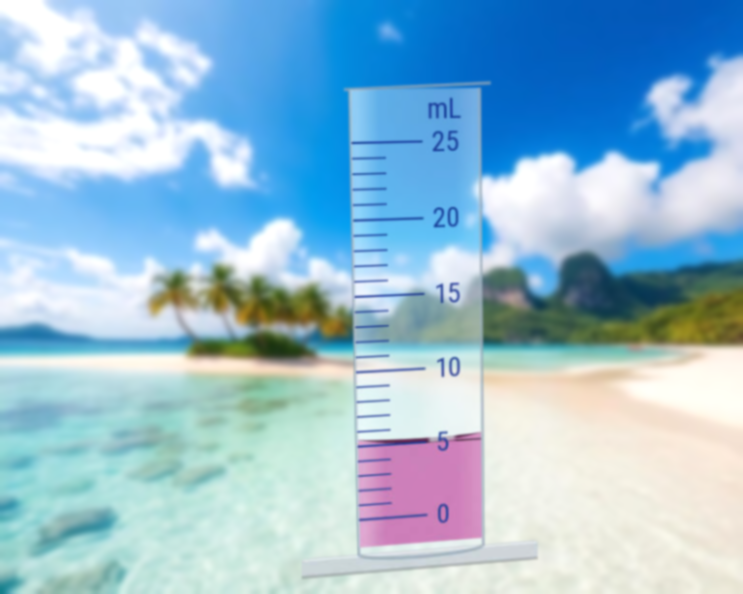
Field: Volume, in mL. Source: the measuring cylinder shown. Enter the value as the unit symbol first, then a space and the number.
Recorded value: mL 5
